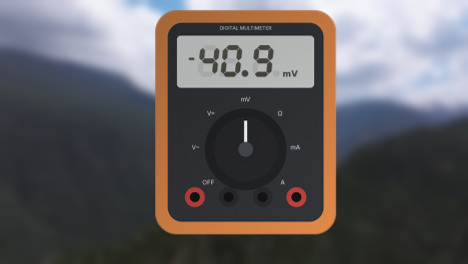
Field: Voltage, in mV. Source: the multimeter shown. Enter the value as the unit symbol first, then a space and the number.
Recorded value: mV -40.9
